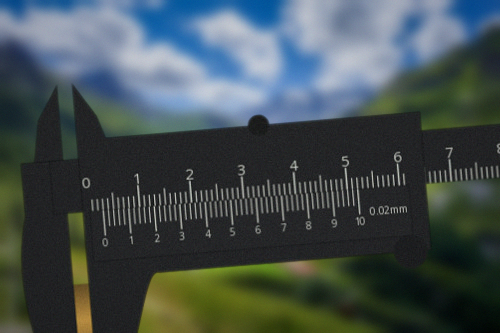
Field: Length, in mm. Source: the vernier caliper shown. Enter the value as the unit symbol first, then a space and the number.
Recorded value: mm 3.0
